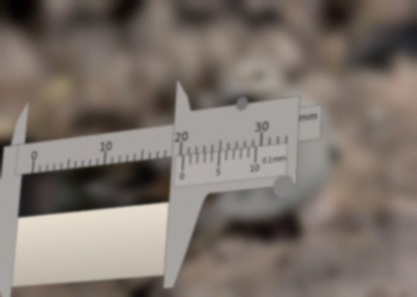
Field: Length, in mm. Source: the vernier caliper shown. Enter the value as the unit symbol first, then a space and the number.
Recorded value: mm 20.4
